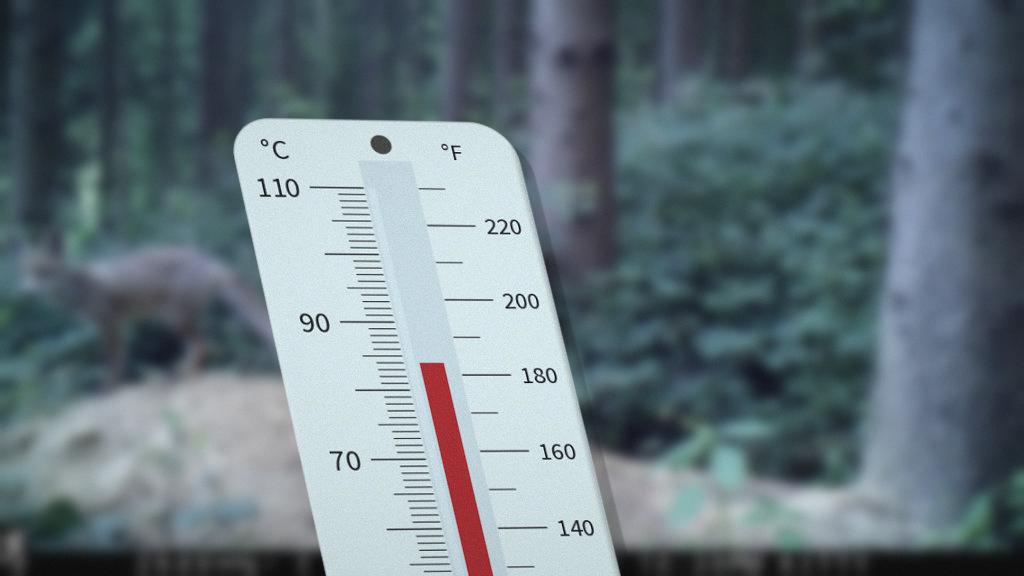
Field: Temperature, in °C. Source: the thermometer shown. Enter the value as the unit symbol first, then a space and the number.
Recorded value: °C 84
